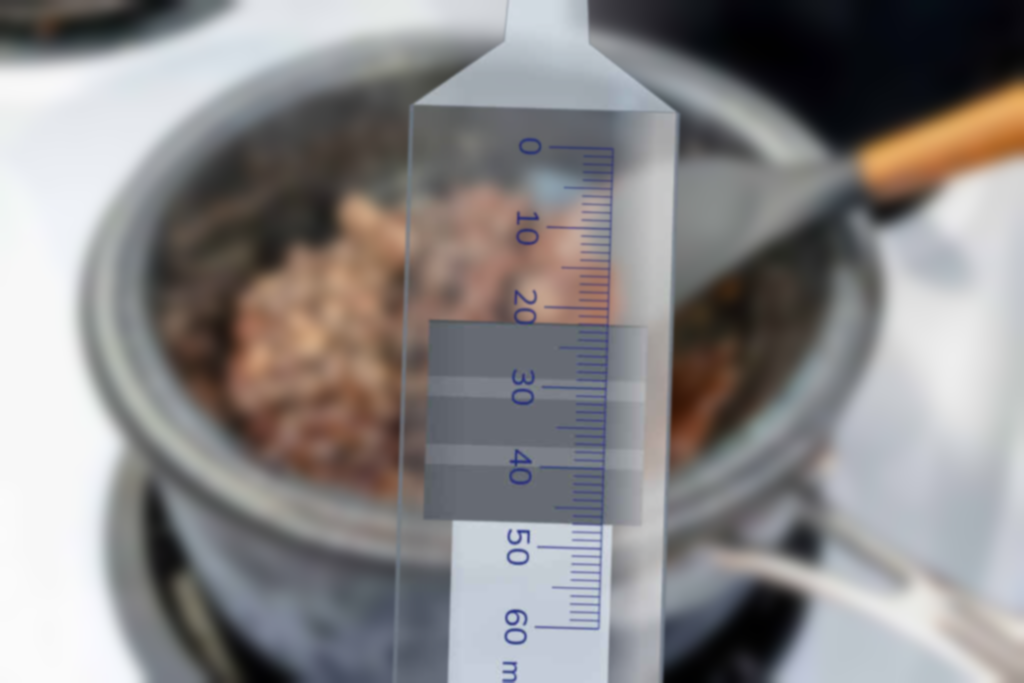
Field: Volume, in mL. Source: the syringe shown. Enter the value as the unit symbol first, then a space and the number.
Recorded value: mL 22
